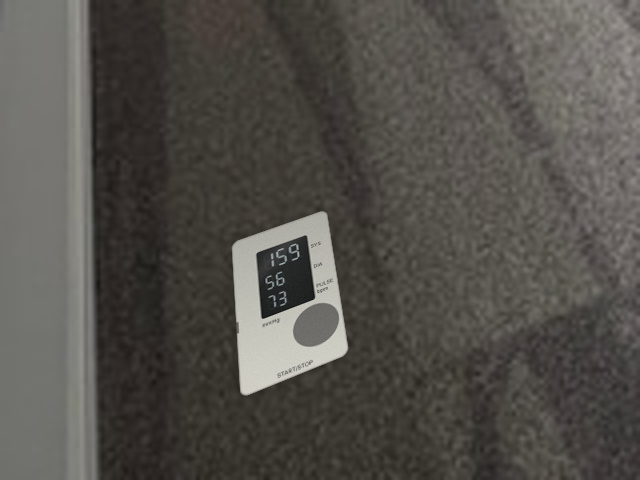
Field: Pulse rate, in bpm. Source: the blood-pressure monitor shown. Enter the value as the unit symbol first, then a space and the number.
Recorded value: bpm 73
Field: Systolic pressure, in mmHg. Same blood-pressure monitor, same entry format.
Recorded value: mmHg 159
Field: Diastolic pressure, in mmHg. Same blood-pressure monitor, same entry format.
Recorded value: mmHg 56
